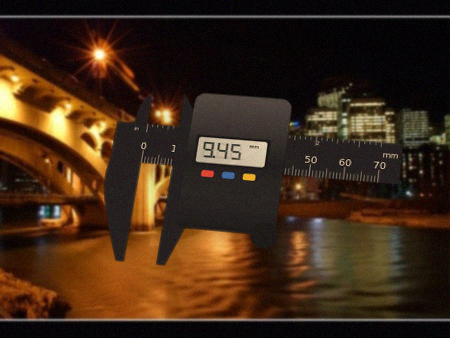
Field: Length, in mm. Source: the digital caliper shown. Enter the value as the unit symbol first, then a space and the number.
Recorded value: mm 9.45
